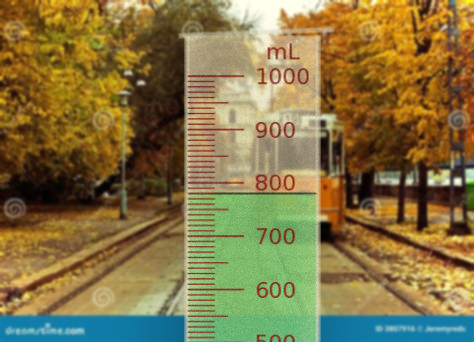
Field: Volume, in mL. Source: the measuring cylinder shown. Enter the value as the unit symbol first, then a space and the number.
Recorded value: mL 780
